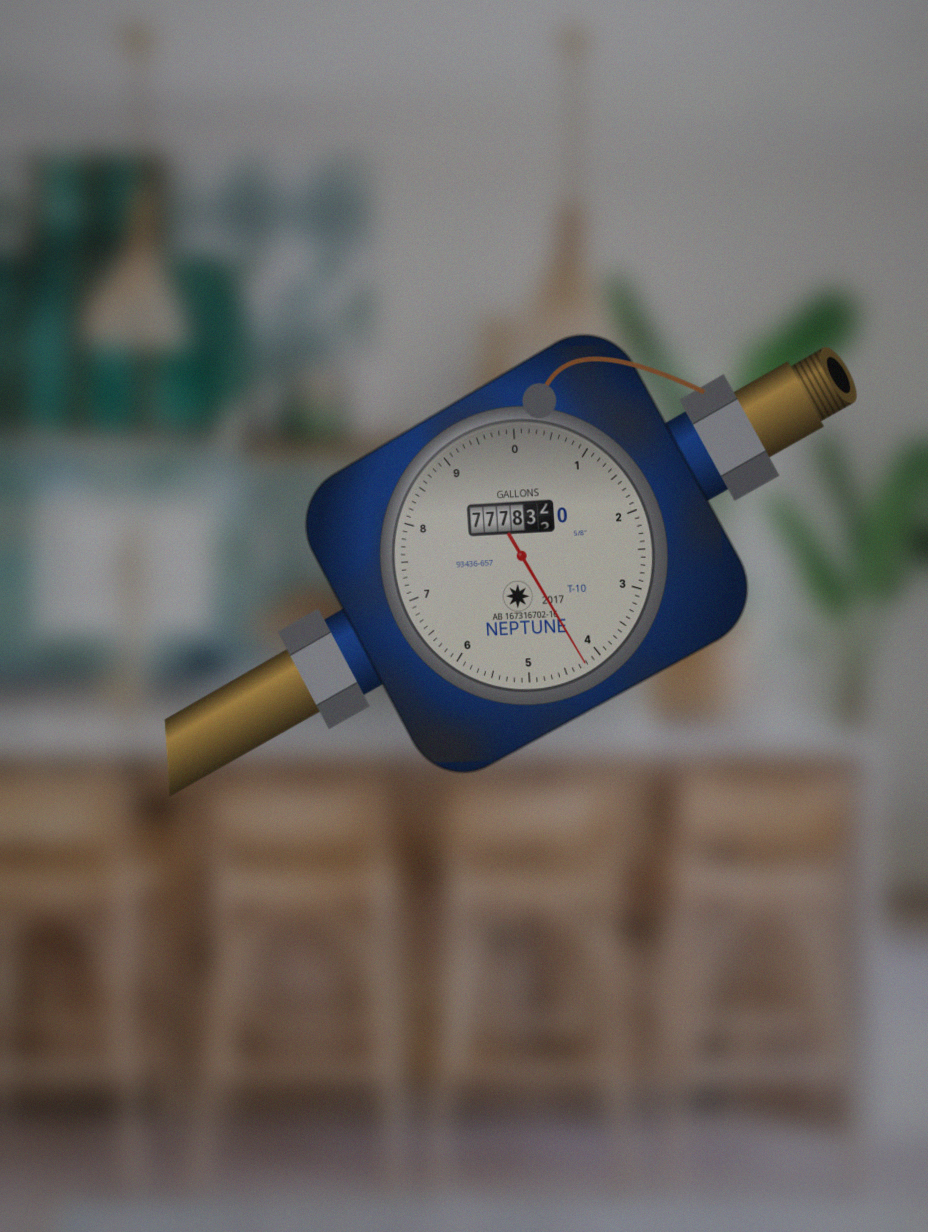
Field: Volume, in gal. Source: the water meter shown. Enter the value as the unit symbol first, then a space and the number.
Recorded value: gal 7778324.2
